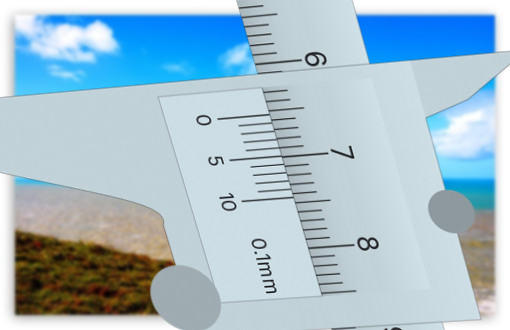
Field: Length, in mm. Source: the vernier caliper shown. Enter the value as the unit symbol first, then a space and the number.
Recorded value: mm 65.4
